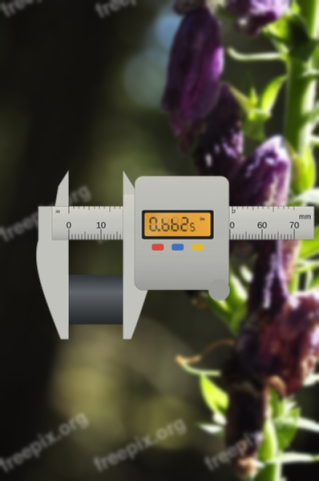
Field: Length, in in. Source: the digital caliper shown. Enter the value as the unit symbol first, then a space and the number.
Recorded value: in 0.6625
